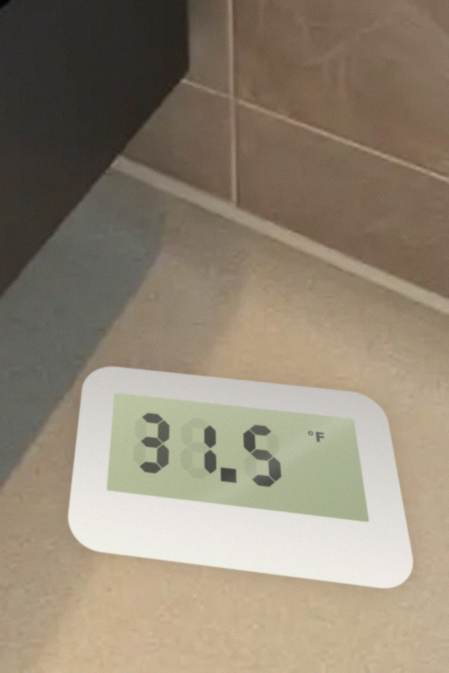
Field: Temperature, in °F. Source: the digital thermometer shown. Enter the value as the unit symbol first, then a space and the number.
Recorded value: °F 31.5
